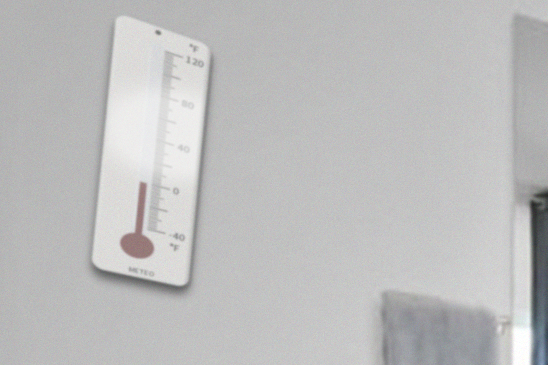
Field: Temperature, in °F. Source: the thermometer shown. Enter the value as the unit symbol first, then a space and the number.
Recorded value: °F 0
